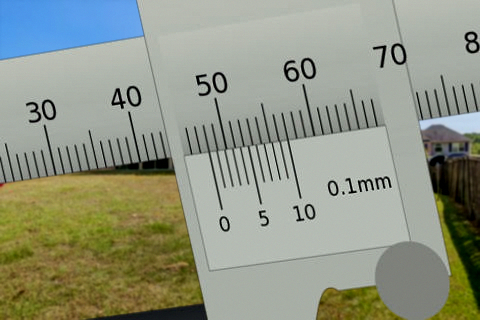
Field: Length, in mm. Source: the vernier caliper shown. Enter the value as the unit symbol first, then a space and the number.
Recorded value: mm 48.0
